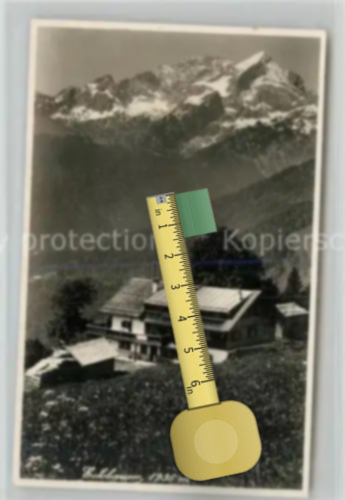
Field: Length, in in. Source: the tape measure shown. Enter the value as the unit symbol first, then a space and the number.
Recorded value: in 1.5
